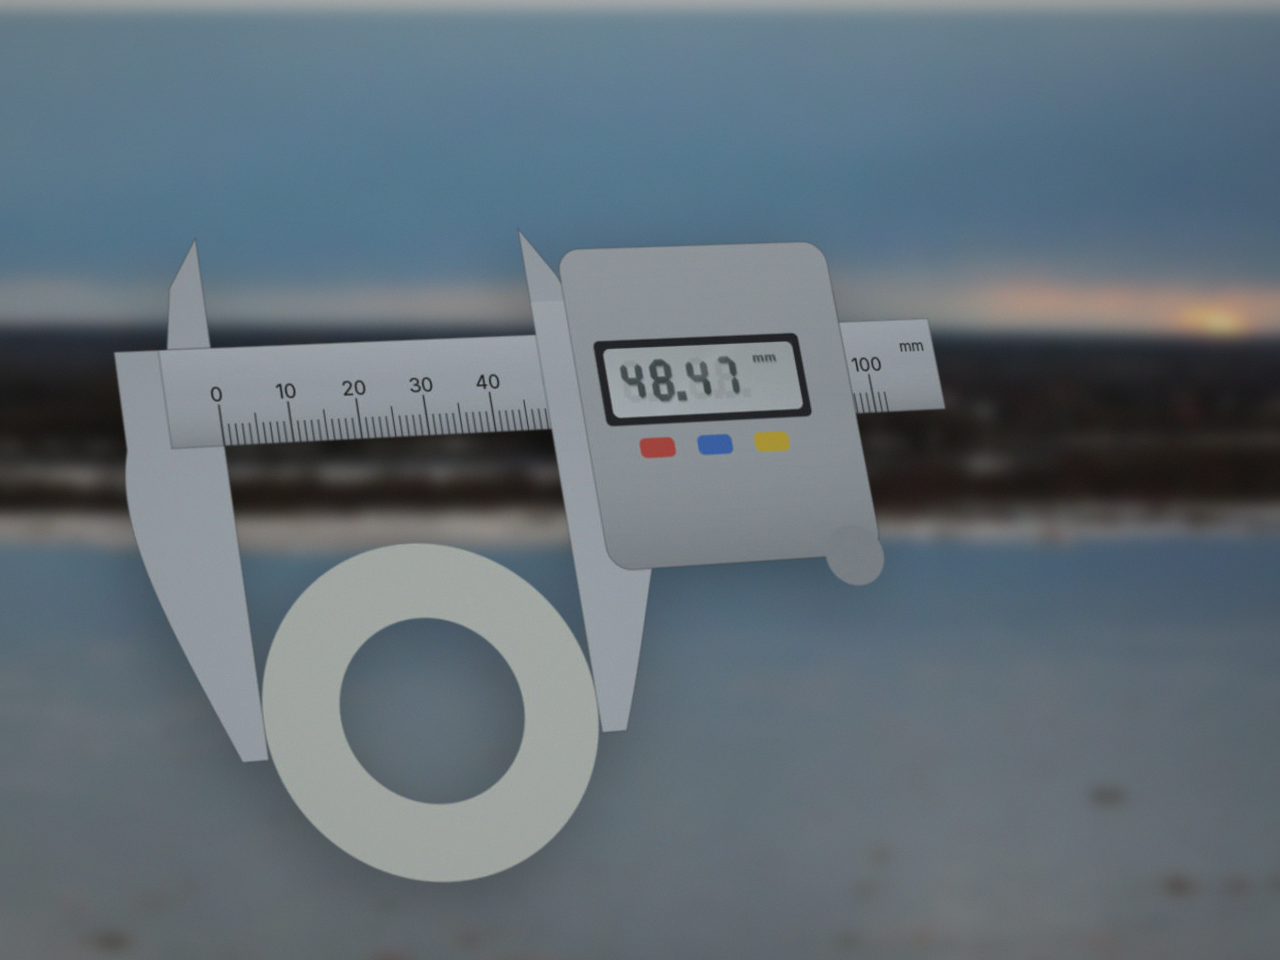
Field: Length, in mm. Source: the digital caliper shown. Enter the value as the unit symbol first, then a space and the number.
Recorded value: mm 48.47
